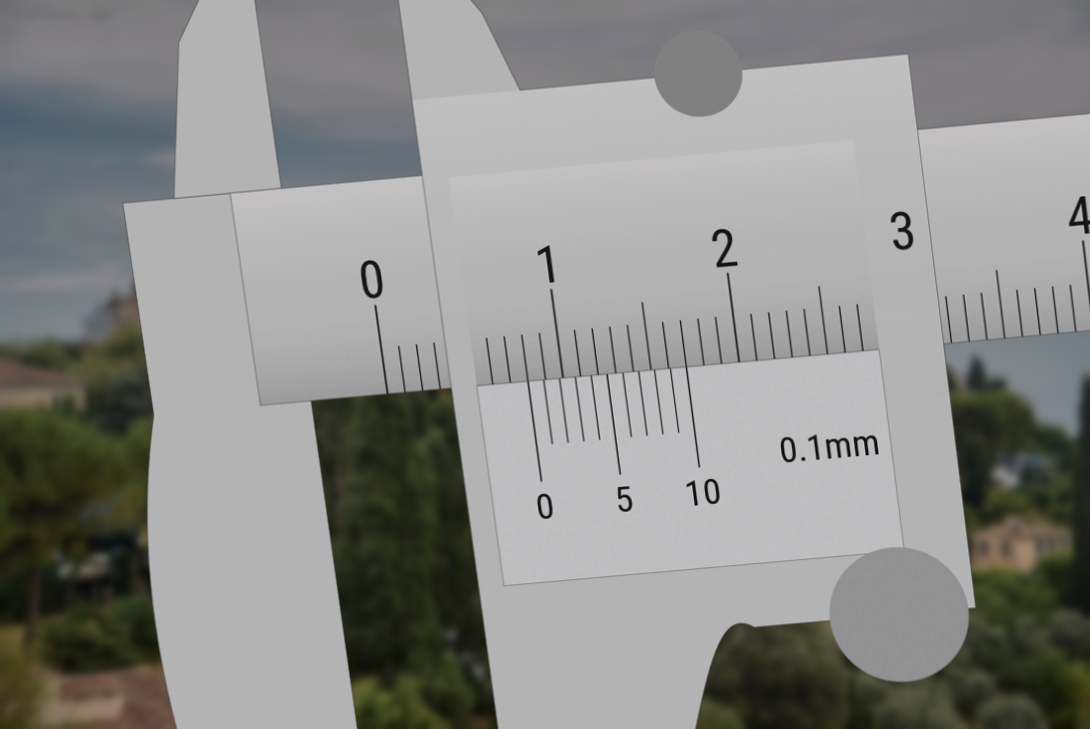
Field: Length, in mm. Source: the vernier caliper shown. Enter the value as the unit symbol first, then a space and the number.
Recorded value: mm 8.0
